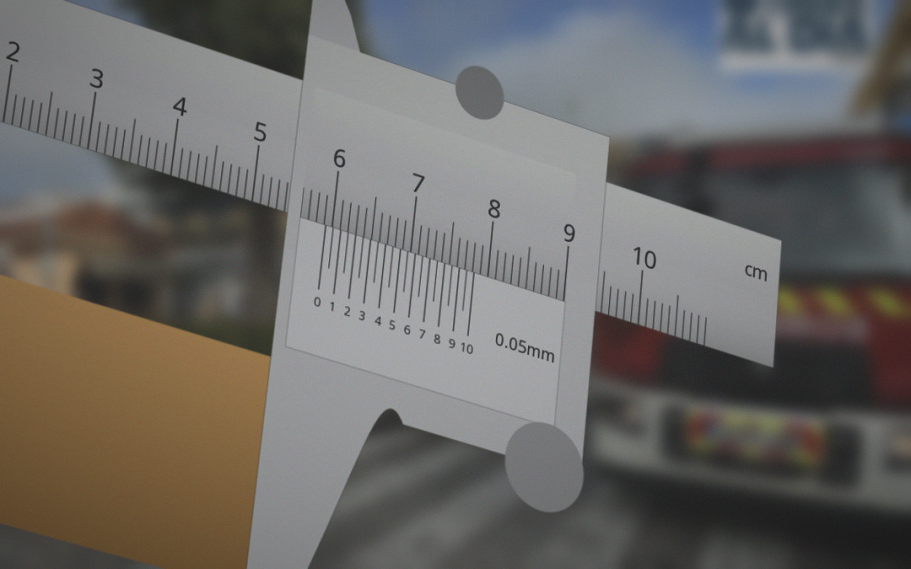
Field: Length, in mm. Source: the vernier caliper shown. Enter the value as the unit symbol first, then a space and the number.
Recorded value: mm 59.2
